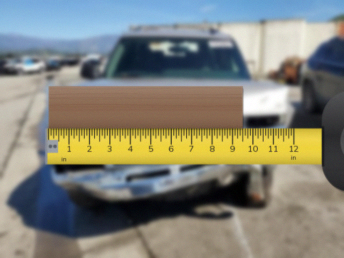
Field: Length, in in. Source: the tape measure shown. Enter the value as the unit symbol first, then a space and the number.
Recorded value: in 9.5
